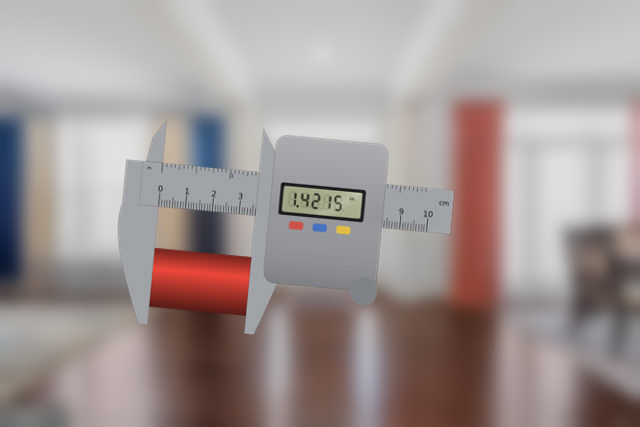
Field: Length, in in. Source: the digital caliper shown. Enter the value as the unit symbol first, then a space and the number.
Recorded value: in 1.4215
